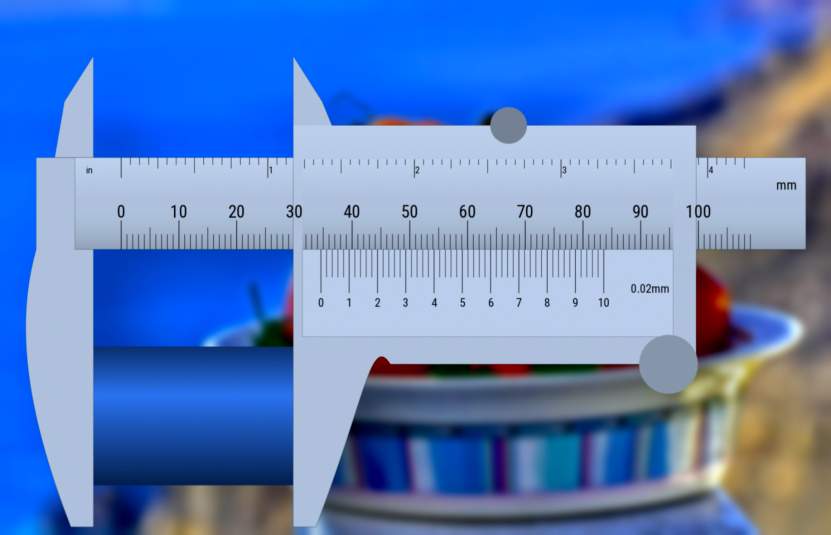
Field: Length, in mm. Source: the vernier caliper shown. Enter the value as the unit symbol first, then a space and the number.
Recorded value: mm 34.6
